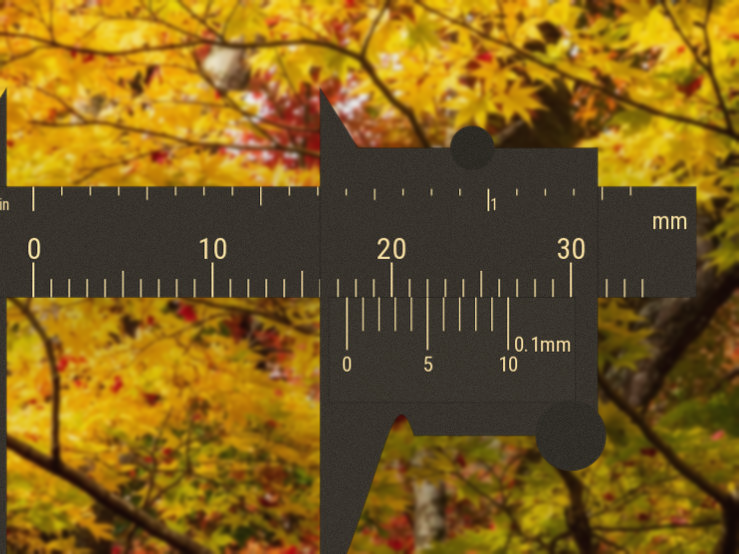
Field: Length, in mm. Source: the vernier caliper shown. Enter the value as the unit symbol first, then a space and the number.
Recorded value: mm 17.5
